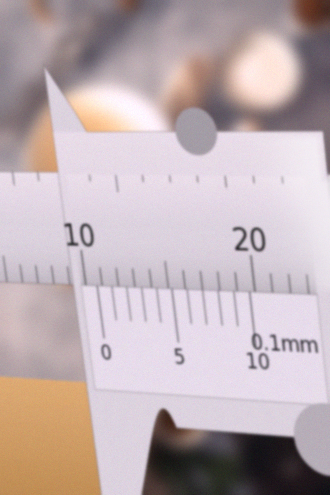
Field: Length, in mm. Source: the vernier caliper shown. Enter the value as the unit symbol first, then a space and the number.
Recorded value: mm 10.7
